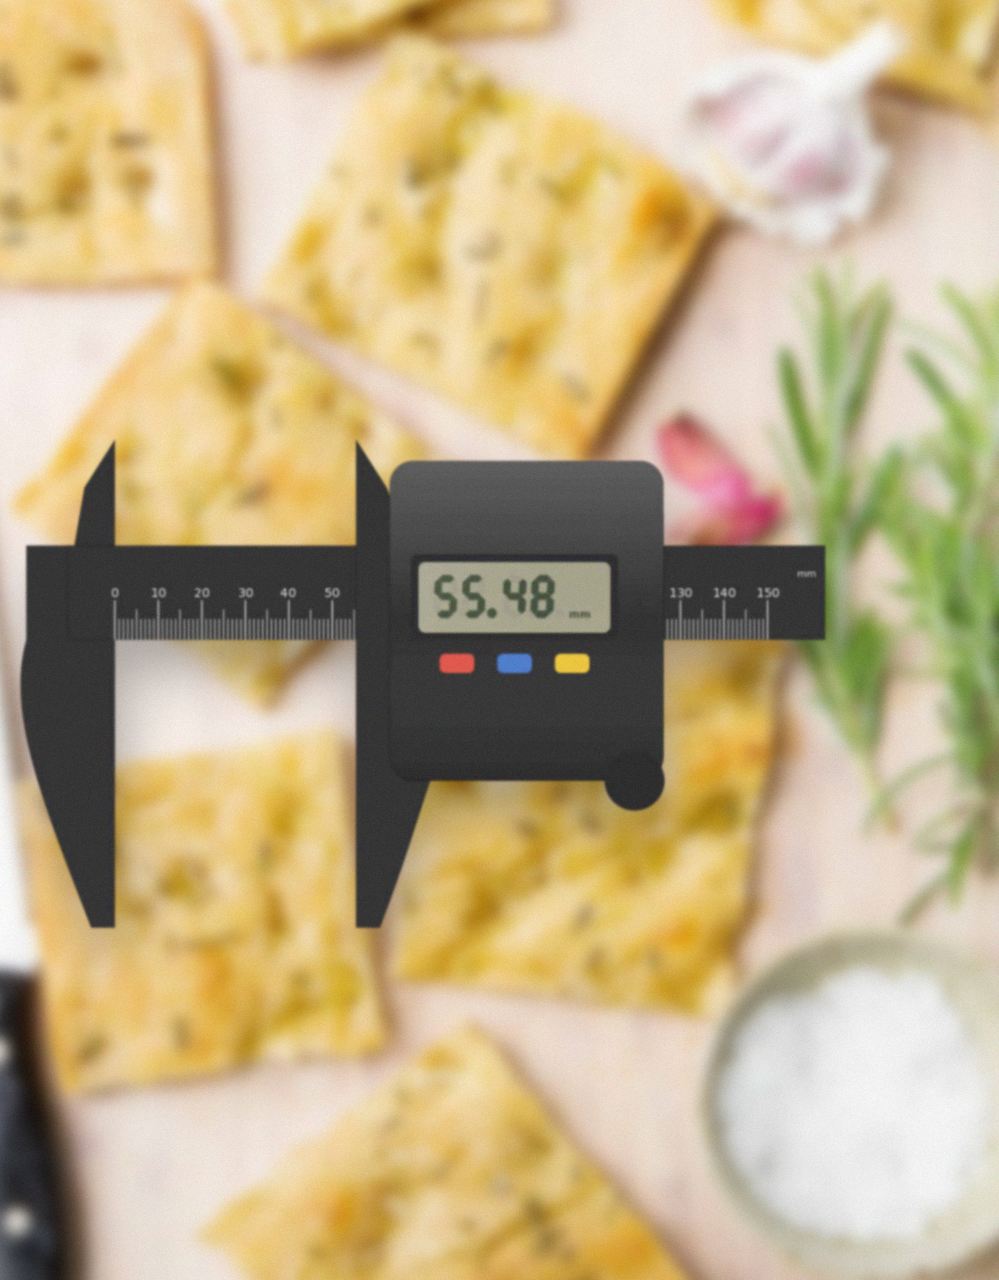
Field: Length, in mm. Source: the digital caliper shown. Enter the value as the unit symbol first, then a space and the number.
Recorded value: mm 55.48
